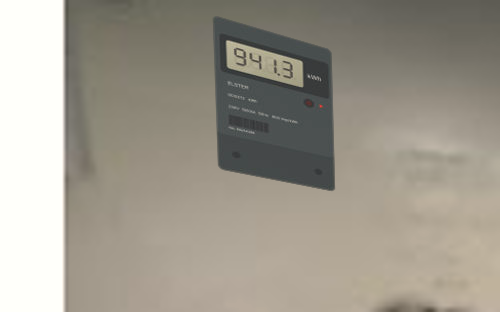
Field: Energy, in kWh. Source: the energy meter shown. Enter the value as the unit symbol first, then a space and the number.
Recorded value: kWh 941.3
